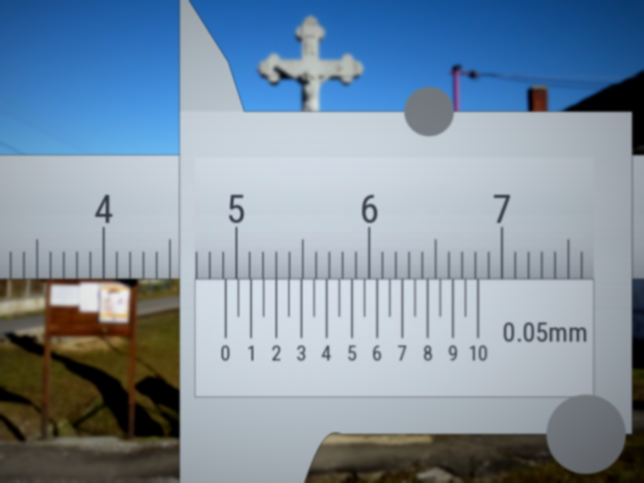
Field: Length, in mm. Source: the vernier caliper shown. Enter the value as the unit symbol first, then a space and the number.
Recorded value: mm 49.2
